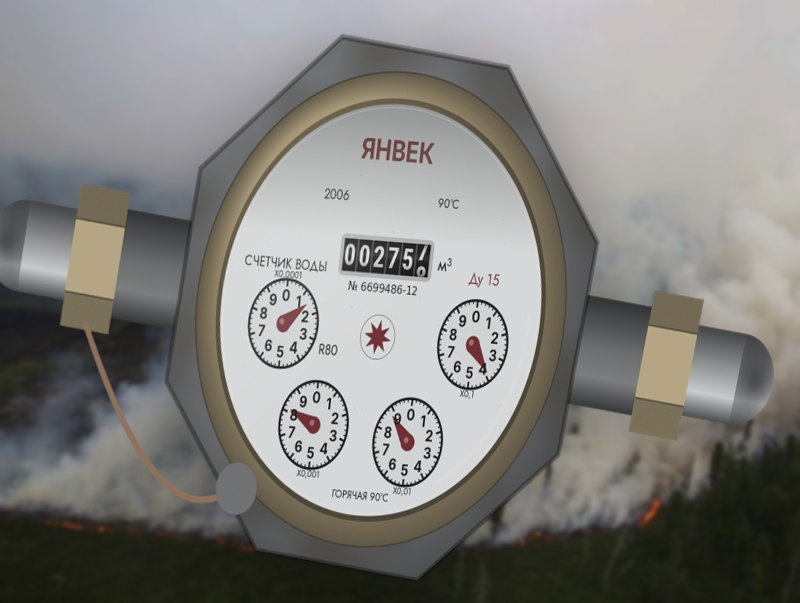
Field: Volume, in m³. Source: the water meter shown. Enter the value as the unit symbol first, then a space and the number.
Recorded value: m³ 2757.3881
